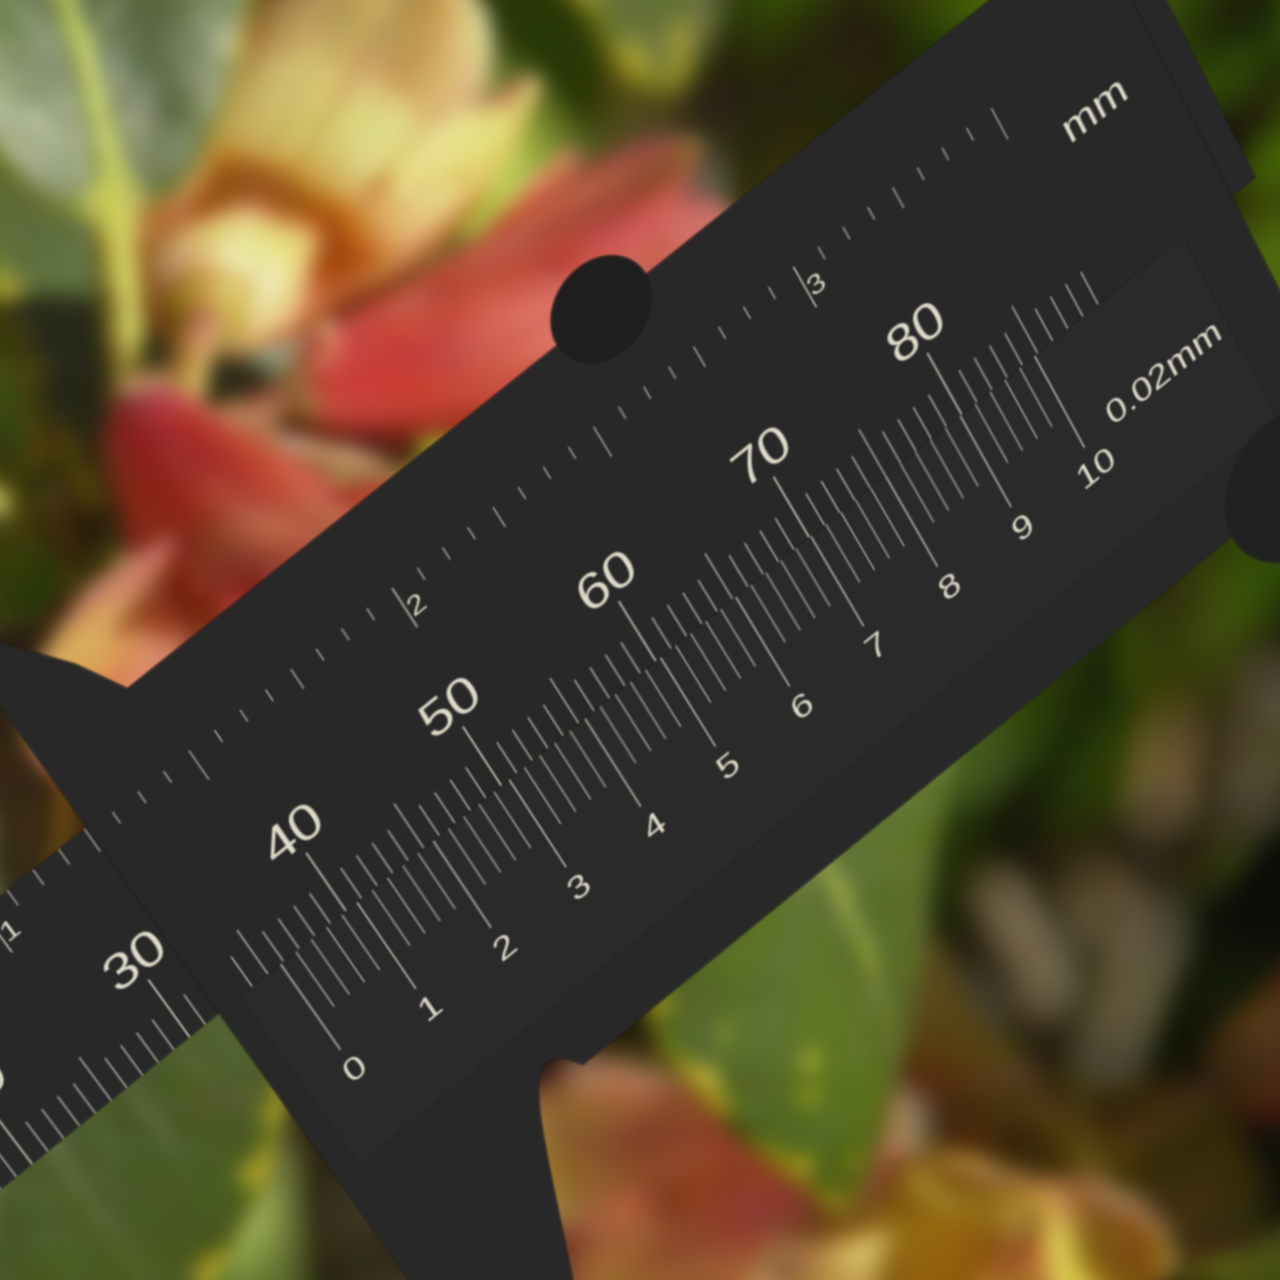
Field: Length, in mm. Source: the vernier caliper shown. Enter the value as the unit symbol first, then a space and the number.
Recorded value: mm 35.8
